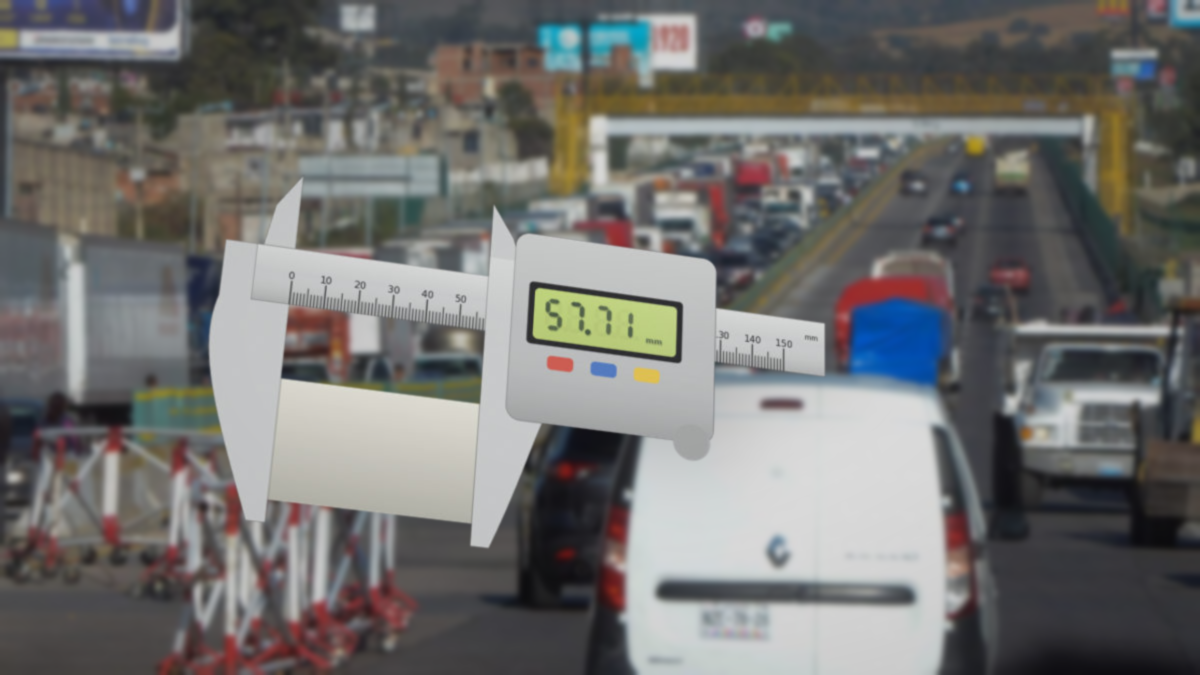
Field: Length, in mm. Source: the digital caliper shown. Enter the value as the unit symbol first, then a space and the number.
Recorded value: mm 57.71
